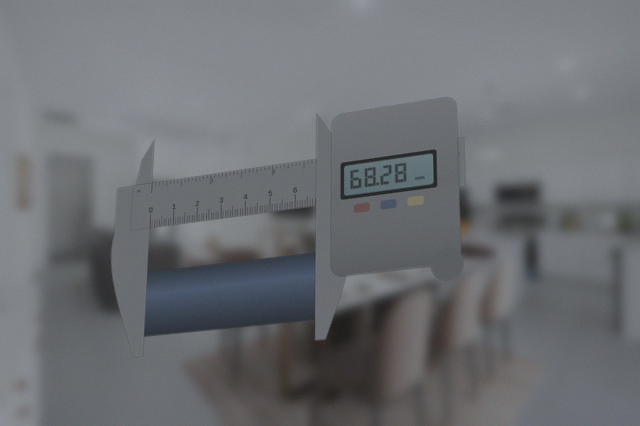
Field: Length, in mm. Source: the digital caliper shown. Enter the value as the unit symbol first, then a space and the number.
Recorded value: mm 68.28
